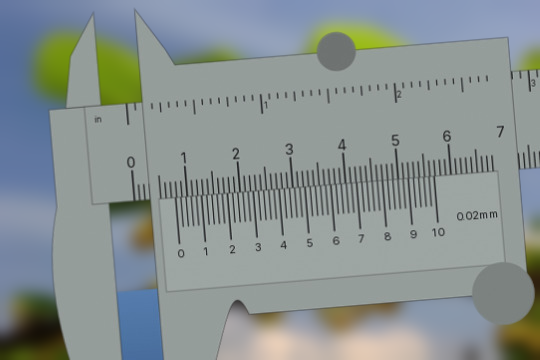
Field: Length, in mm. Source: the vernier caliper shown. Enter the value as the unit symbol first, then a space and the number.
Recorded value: mm 7.8
